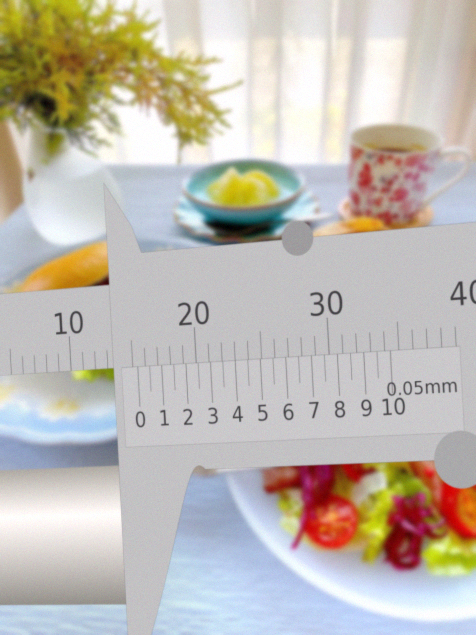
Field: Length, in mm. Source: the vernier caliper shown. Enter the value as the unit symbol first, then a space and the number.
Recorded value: mm 15.4
